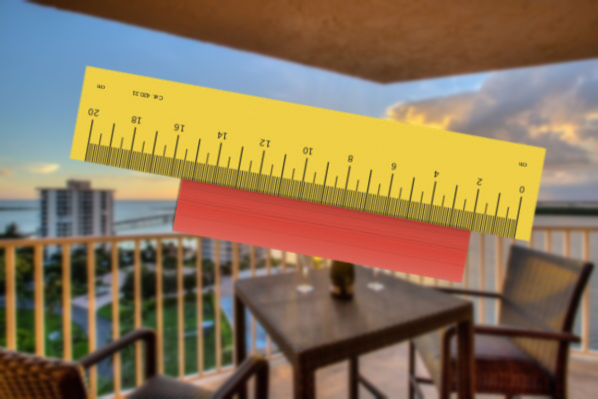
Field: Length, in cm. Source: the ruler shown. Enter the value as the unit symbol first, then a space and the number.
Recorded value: cm 13.5
